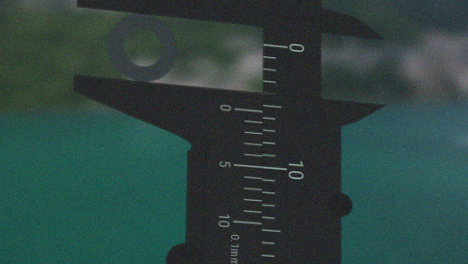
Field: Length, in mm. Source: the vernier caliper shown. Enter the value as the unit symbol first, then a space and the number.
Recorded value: mm 5.5
